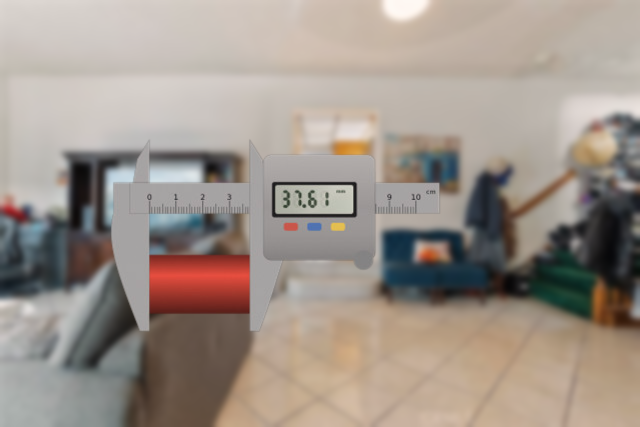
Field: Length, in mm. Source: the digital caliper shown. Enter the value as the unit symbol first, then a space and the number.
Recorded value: mm 37.61
